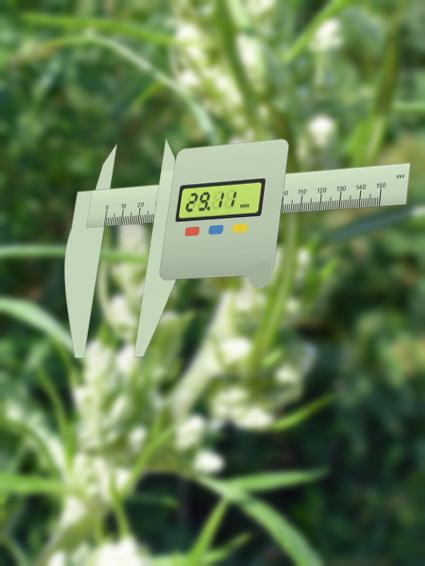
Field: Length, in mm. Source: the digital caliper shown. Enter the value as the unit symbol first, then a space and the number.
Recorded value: mm 29.11
